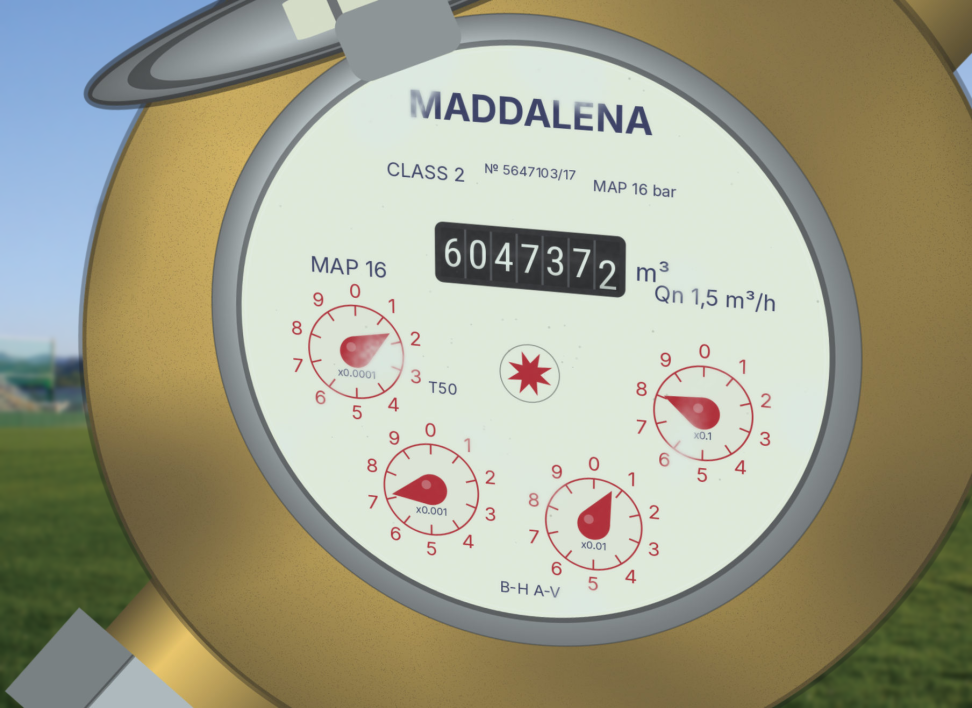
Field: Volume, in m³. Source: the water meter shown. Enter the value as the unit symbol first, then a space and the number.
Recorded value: m³ 6047371.8071
